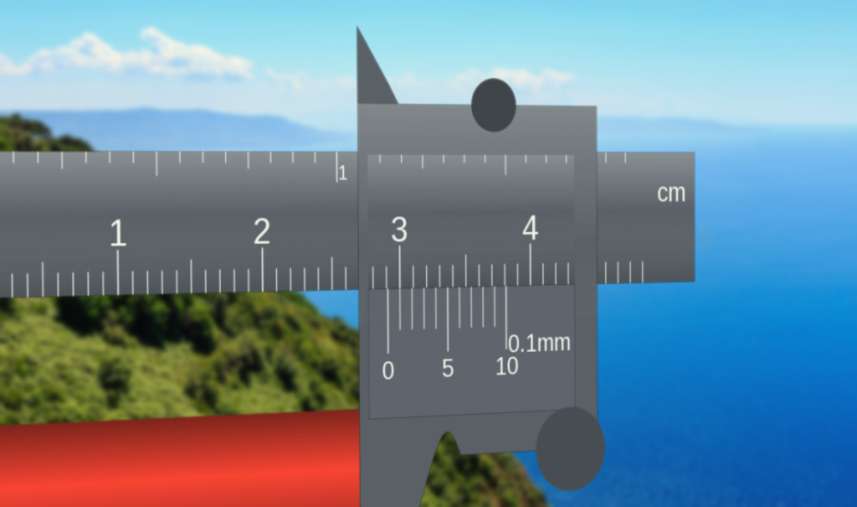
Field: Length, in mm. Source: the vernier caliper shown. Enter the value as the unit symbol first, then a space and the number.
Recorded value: mm 29.1
